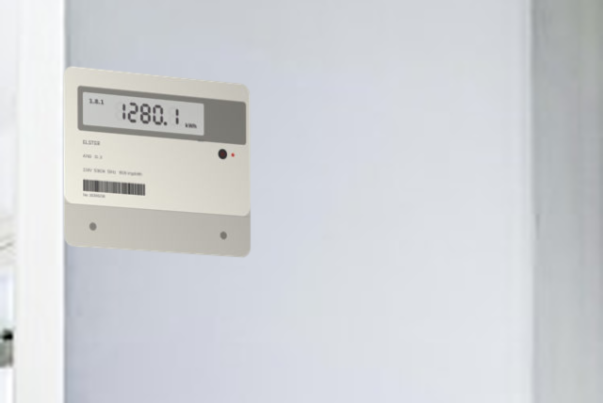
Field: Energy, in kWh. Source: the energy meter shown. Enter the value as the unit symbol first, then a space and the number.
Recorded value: kWh 1280.1
